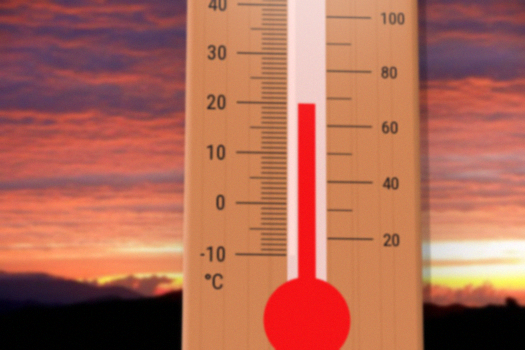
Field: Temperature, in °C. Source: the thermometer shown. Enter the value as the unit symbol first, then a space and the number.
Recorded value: °C 20
